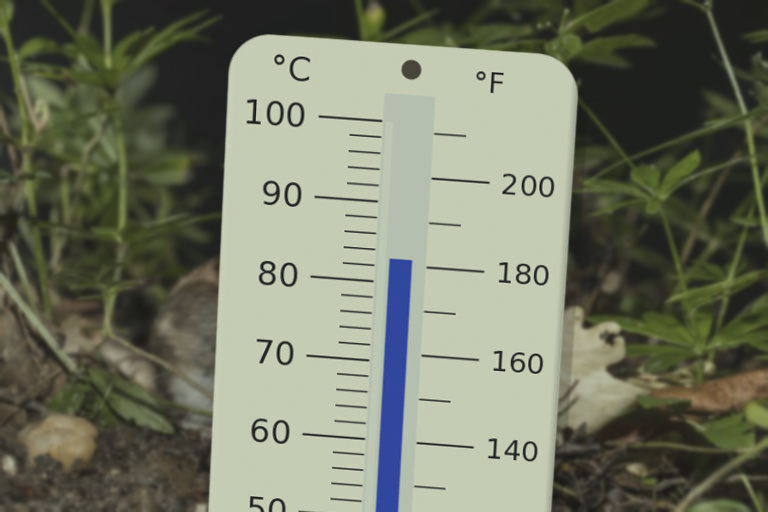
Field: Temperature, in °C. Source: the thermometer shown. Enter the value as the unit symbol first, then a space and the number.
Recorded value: °C 83
